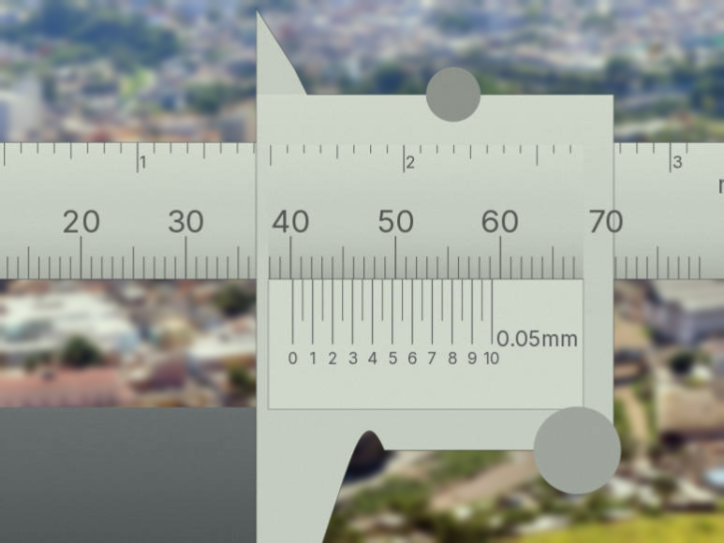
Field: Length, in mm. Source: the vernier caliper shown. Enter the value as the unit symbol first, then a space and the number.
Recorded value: mm 40.2
